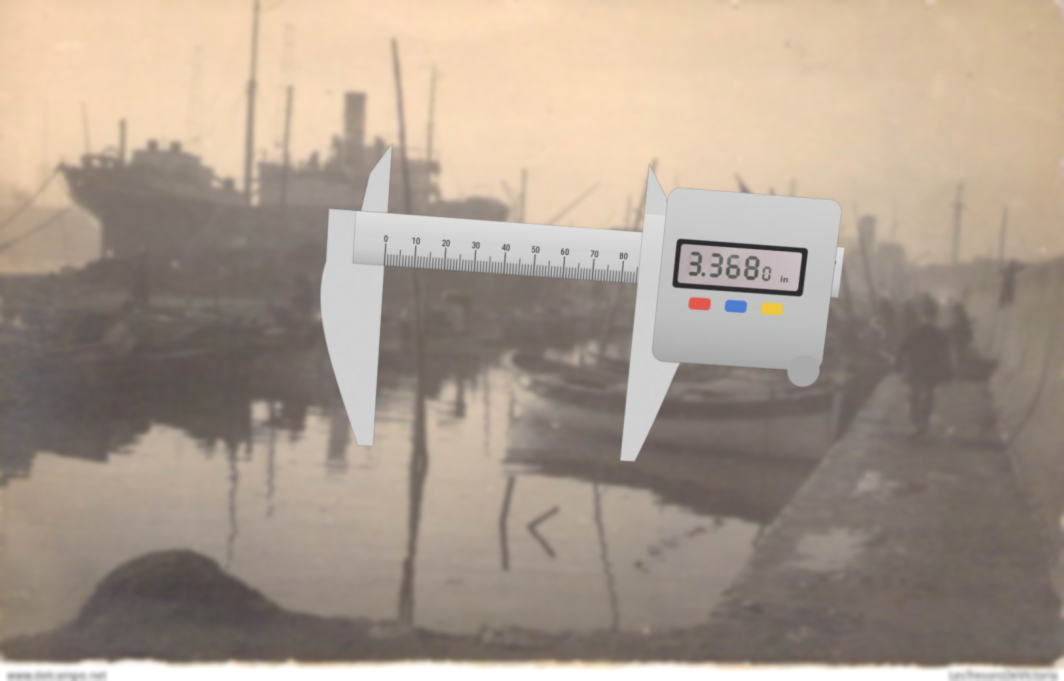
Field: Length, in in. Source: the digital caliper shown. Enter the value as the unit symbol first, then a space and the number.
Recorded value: in 3.3680
